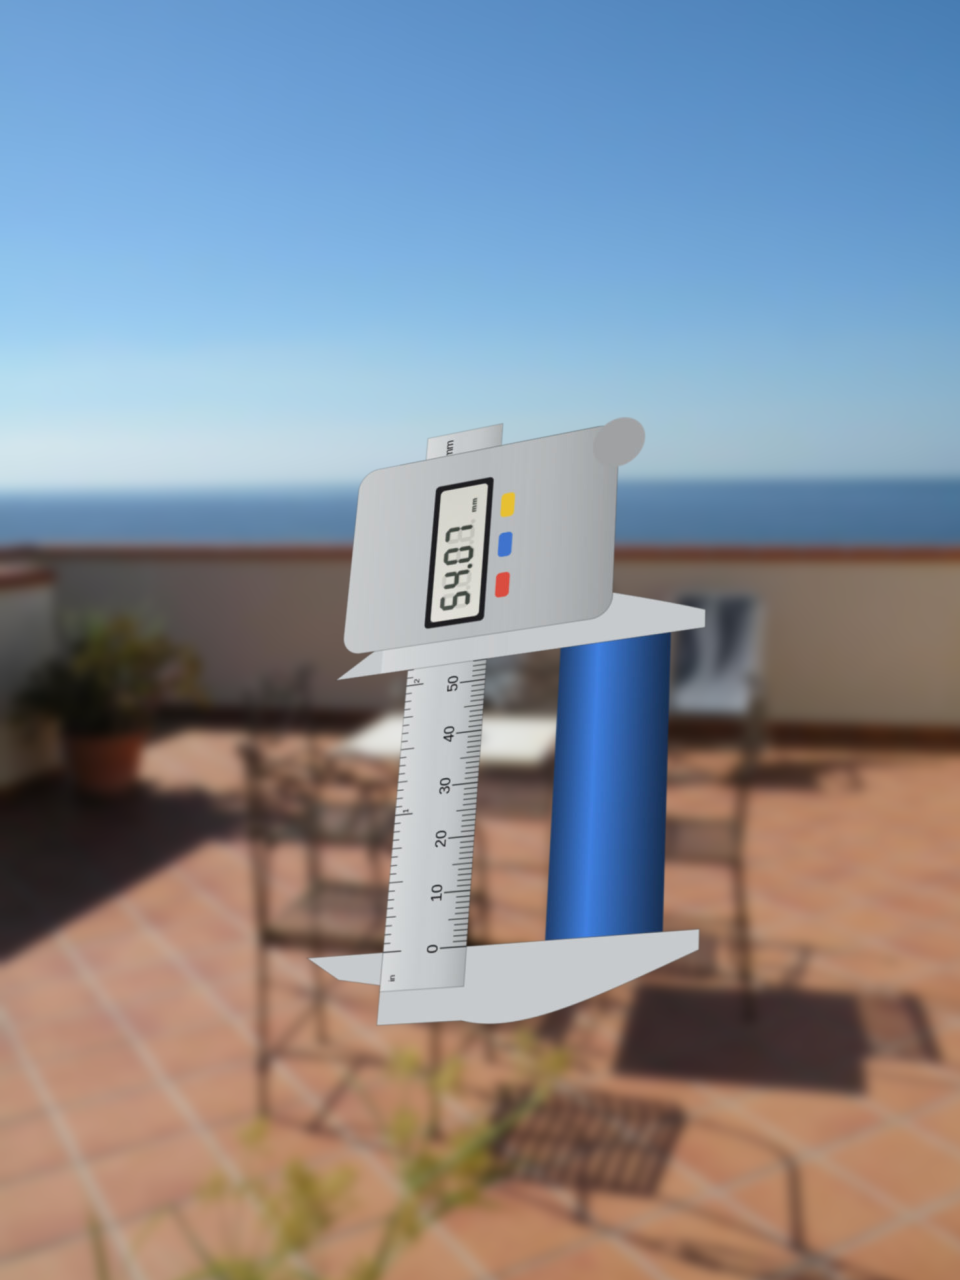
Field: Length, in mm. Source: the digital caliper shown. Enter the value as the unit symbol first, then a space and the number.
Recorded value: mm 54.07
